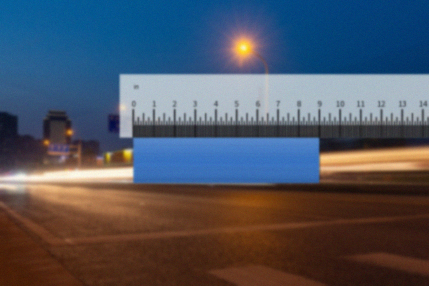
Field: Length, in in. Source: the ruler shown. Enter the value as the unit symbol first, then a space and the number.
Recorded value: in 9
